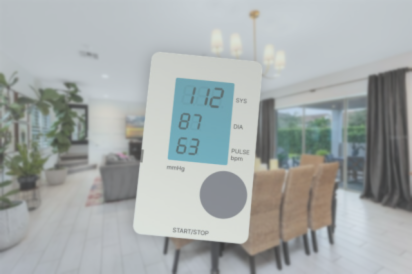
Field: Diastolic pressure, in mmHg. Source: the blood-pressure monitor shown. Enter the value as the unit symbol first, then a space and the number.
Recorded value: mmHg 87
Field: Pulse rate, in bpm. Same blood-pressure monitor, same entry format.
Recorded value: bpm 63
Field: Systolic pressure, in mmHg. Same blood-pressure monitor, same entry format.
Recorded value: mmHg 112
